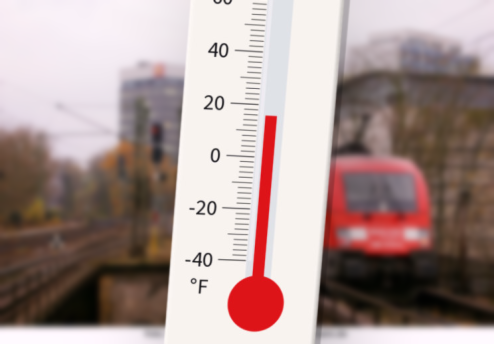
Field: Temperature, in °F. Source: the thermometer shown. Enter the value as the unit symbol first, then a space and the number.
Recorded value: °F 16
